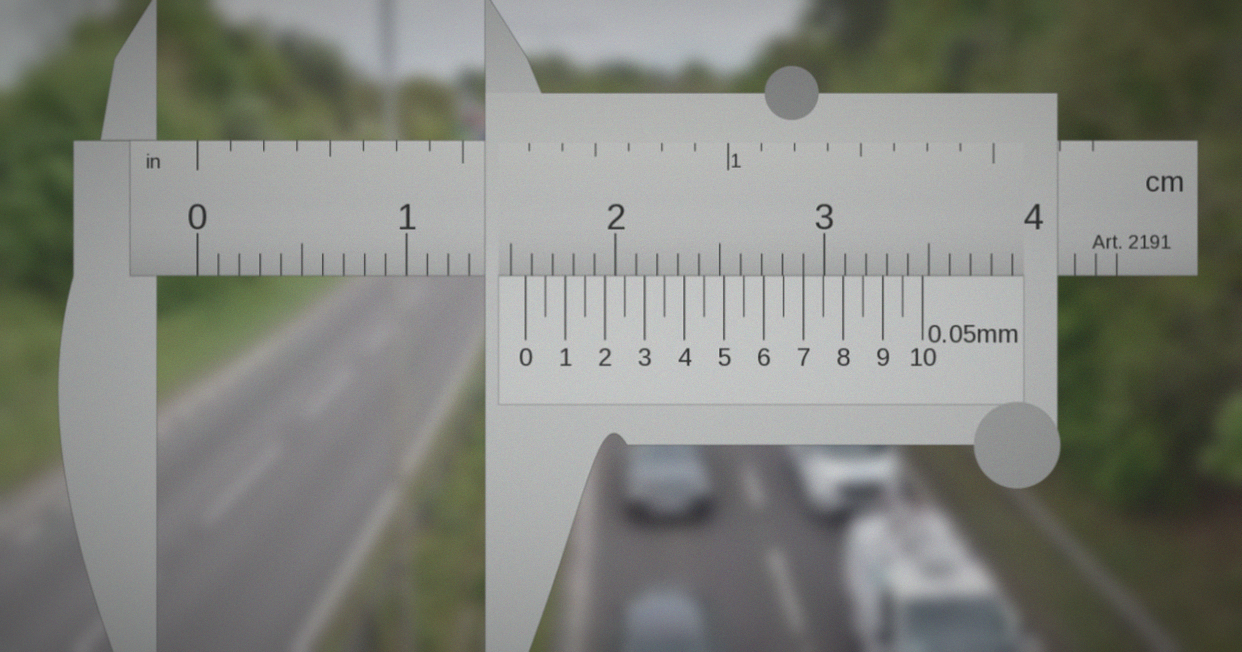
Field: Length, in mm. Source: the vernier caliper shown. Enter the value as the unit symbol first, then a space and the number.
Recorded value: mm 15.7
